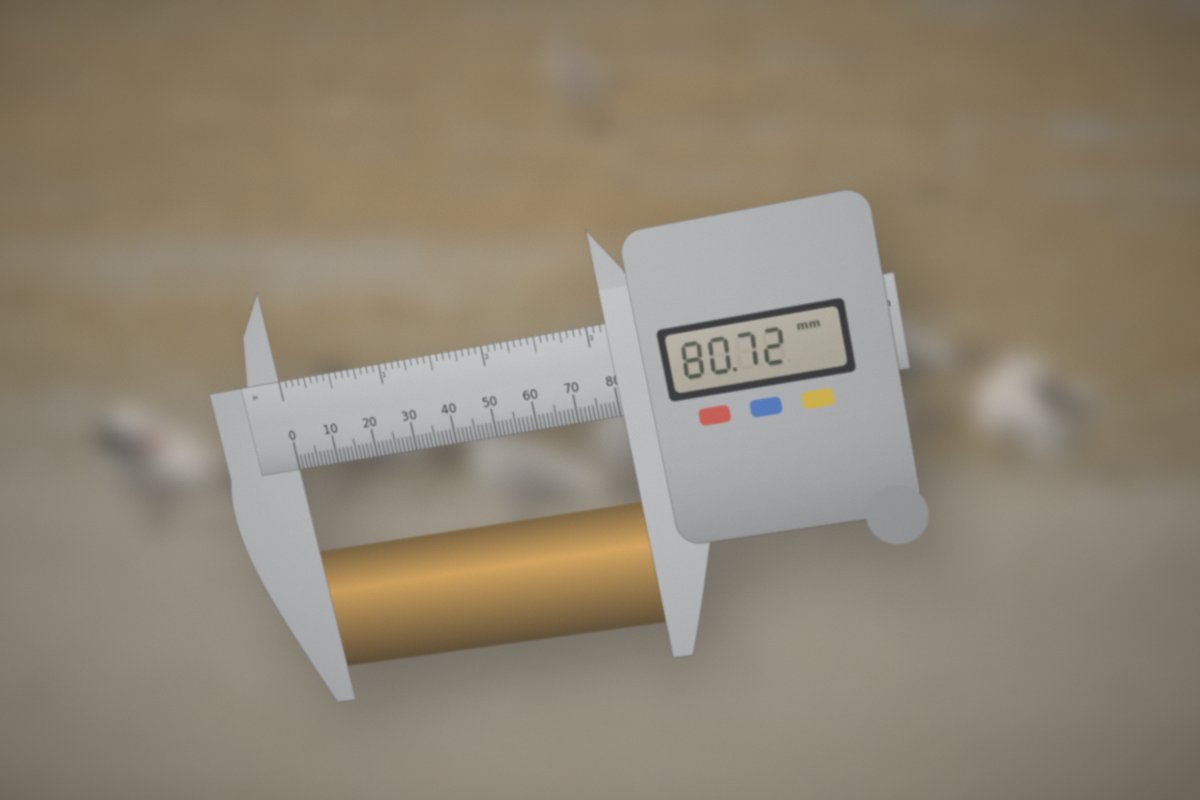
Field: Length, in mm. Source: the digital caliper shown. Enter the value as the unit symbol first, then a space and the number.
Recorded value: mm 80.72
